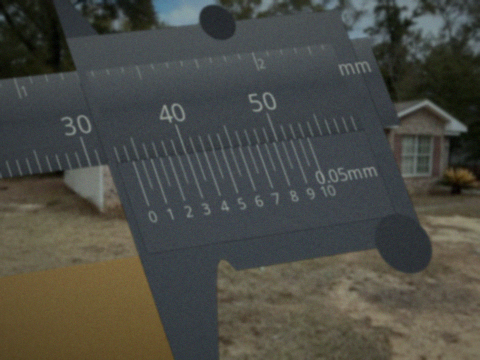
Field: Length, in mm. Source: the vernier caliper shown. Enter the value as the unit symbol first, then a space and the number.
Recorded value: mm 34.4
